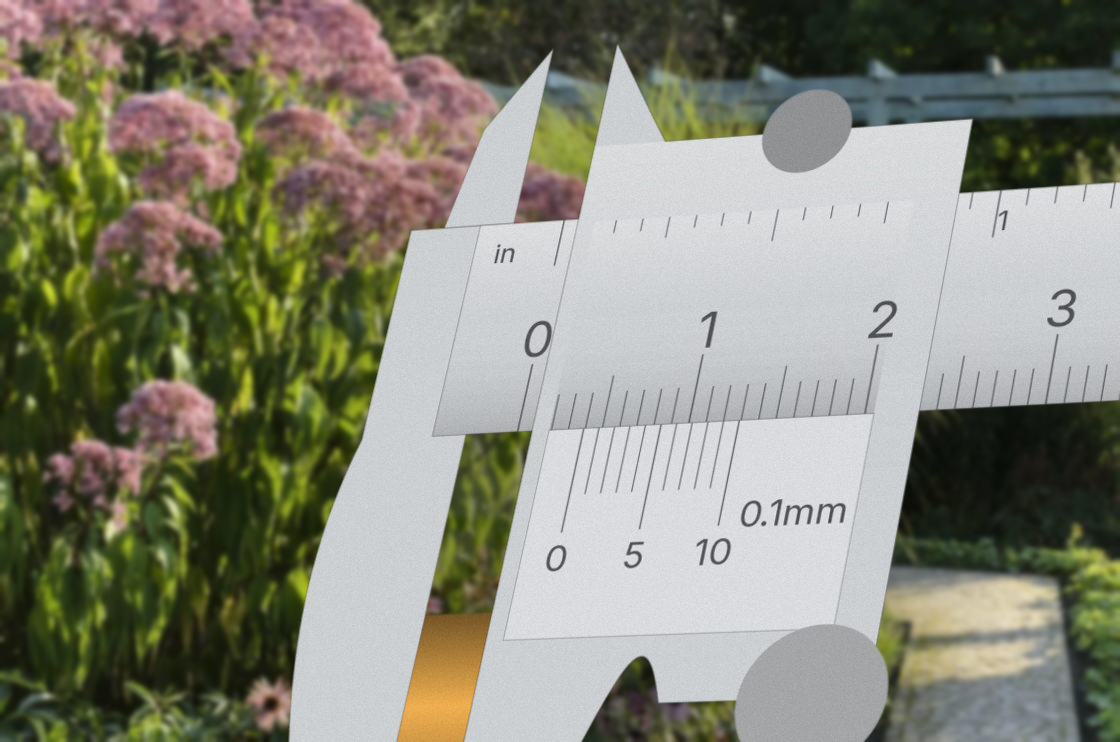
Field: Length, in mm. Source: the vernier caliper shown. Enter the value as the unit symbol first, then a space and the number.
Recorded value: mm 3.9
